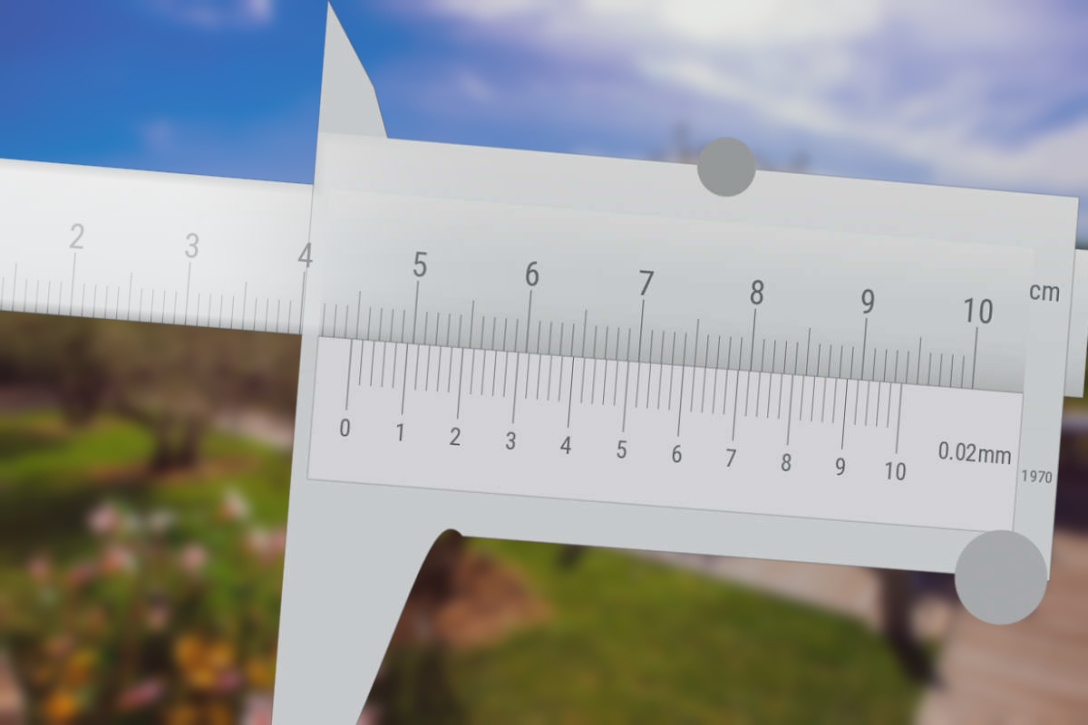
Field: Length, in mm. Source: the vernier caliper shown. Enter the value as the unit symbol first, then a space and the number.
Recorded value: mm 44.6
